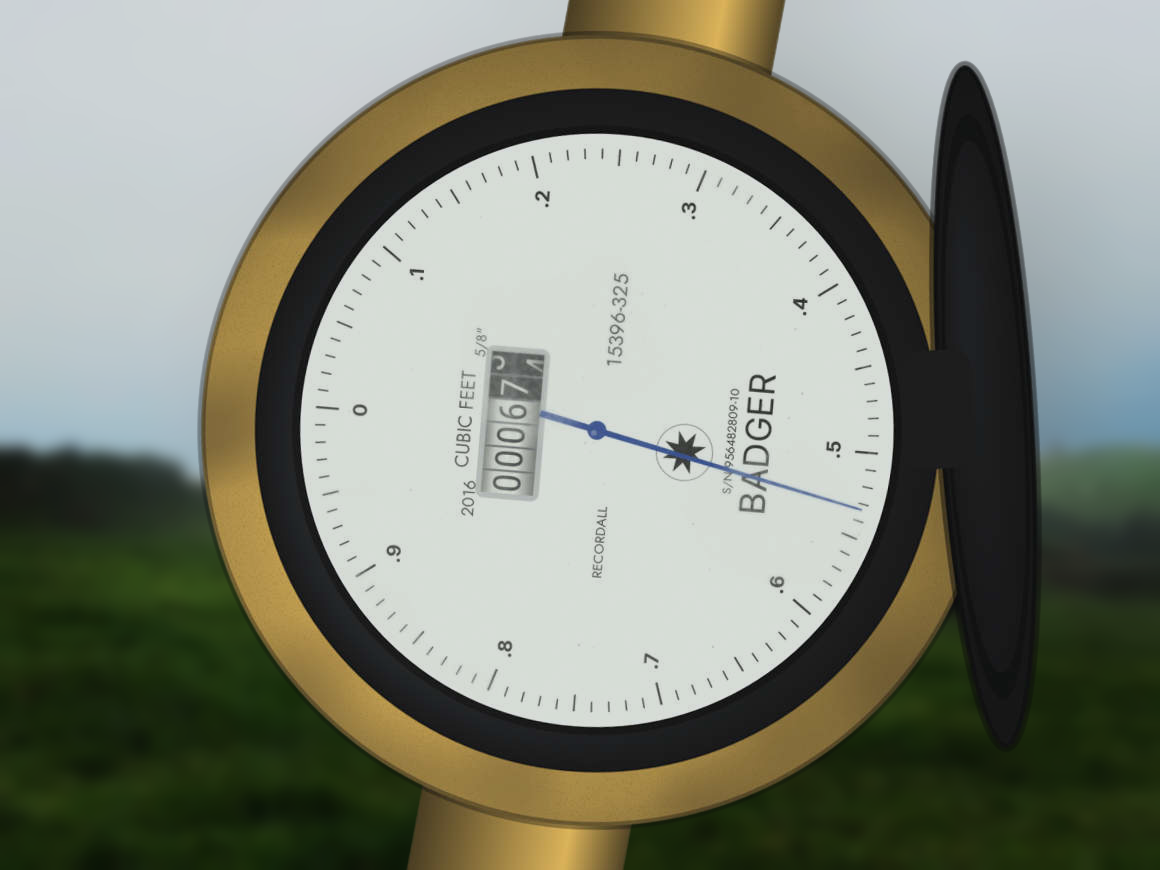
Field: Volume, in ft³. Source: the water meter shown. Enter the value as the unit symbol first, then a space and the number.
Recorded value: ft³ 673.53
